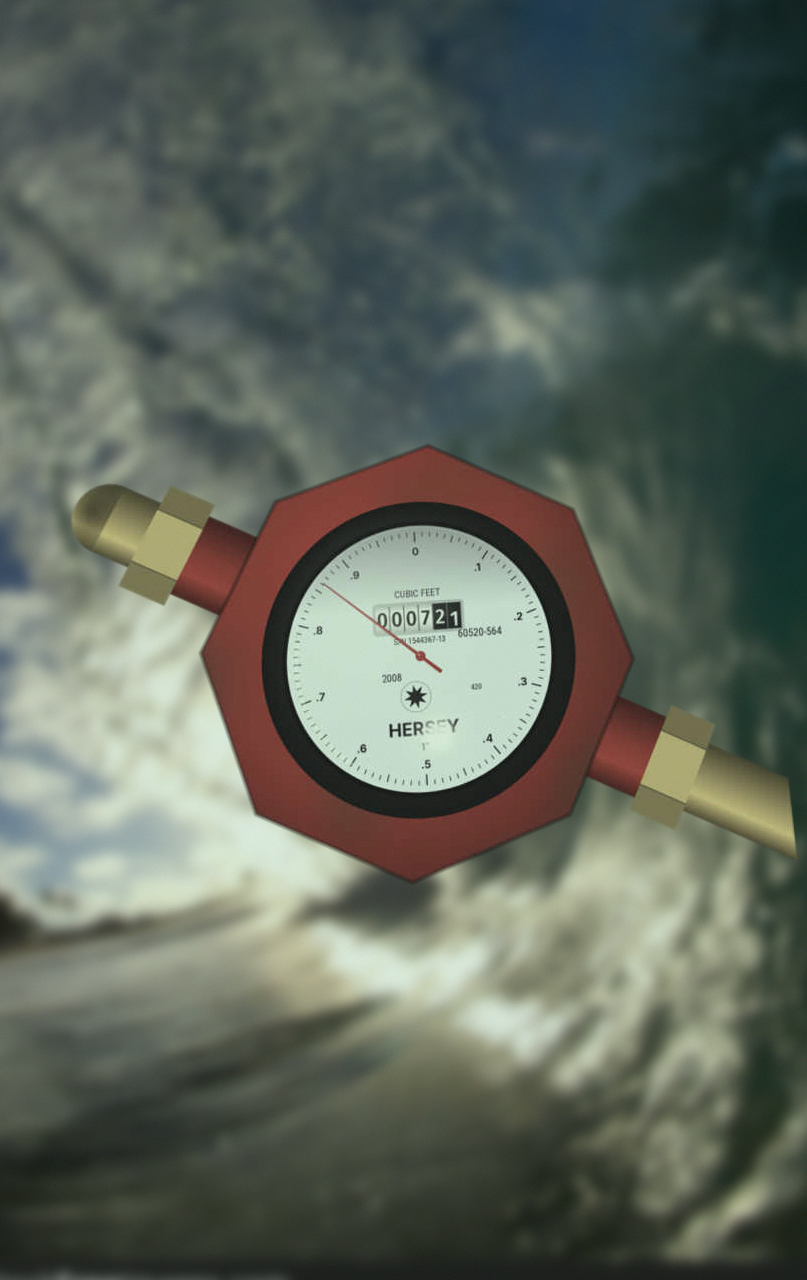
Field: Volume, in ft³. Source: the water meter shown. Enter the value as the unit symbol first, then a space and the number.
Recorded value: ft³ 720.86
